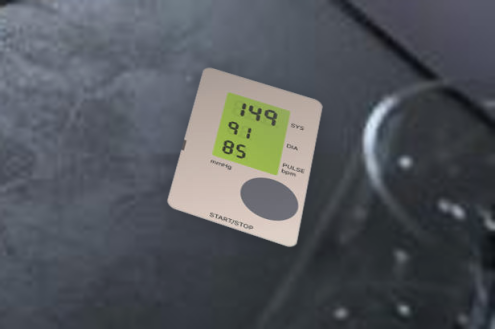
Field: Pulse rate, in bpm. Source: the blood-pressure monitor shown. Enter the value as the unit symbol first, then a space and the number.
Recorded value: bpm 85
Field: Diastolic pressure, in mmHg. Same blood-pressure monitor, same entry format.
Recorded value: mmHg 91
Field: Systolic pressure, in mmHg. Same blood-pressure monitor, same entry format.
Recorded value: mmHg 149
